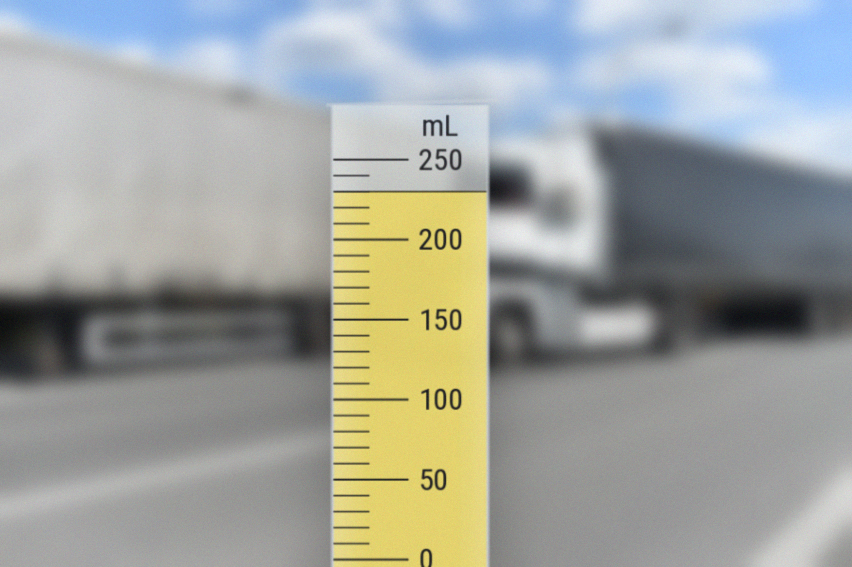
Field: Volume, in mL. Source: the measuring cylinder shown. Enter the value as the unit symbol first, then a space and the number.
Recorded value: mL 230
